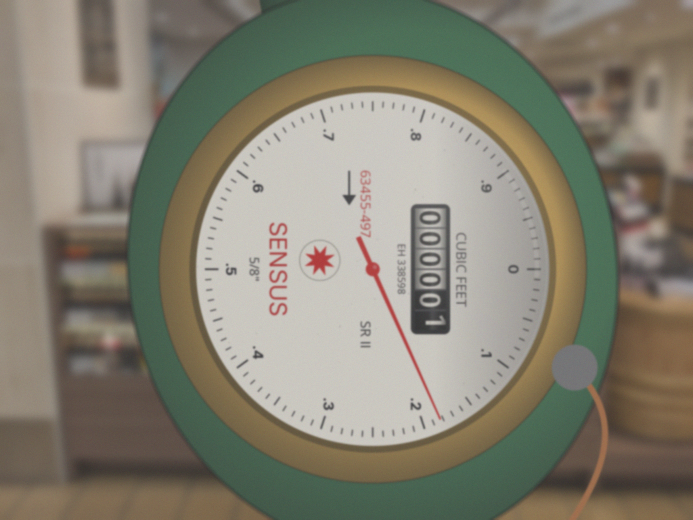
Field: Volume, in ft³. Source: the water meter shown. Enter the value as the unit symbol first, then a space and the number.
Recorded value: ft³ 1.18
